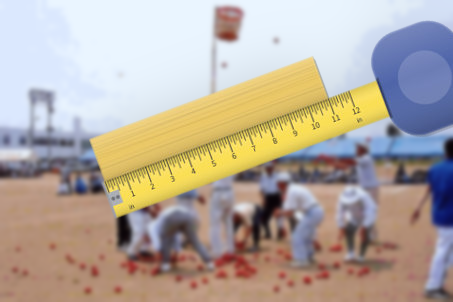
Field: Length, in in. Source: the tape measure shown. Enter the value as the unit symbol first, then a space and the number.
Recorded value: in 11
